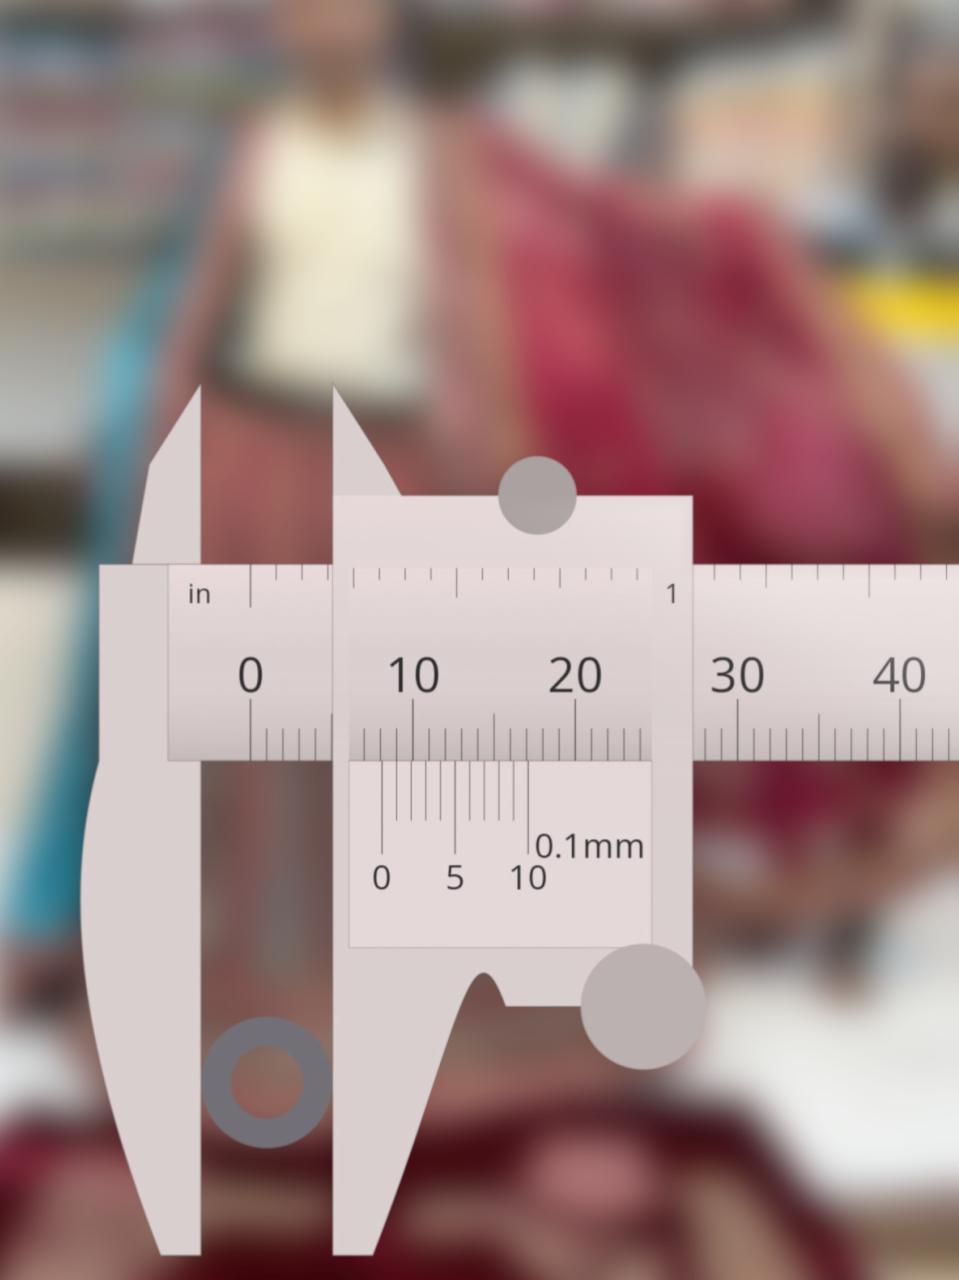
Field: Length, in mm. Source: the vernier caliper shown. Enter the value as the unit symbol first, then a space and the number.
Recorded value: mm 8.1
